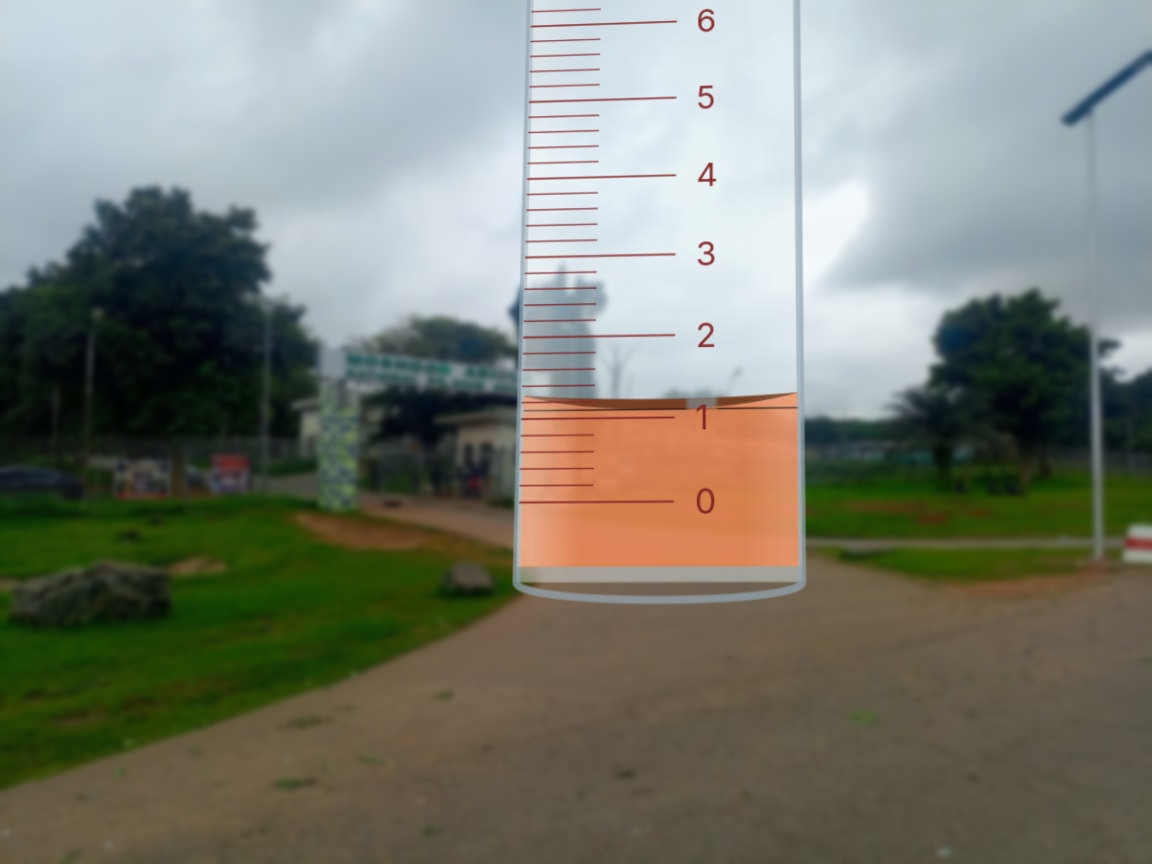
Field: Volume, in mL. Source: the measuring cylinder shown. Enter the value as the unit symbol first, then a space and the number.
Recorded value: mL 1.1
